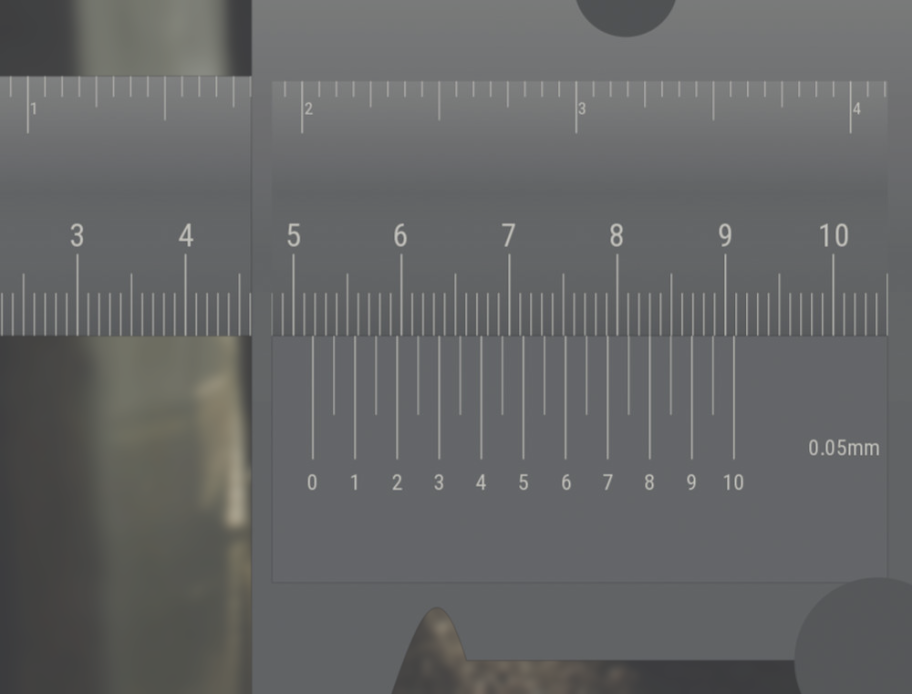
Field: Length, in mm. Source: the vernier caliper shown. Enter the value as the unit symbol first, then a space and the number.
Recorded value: mm 51.8
